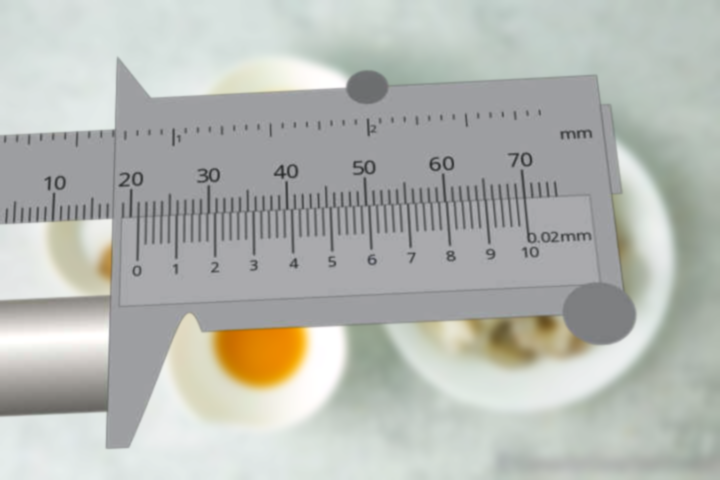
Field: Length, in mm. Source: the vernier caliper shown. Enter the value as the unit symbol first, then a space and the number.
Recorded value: mm 21.0
